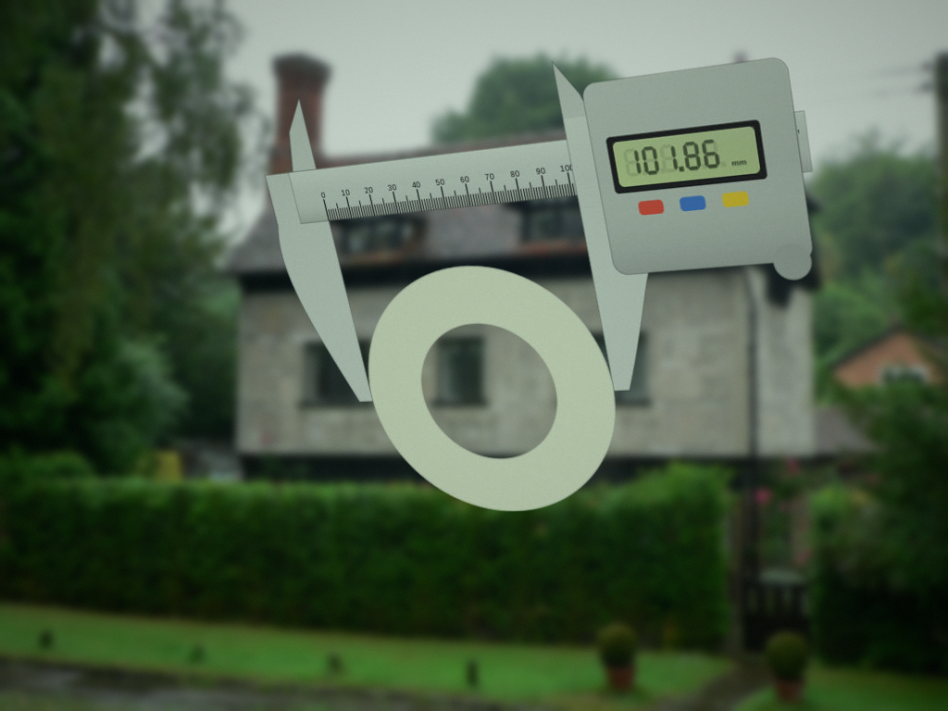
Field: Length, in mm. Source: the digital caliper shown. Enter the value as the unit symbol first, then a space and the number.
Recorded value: mm 101.86
